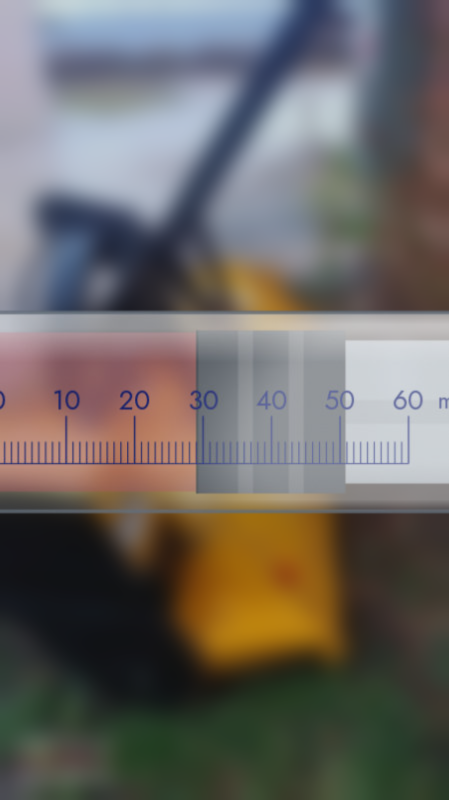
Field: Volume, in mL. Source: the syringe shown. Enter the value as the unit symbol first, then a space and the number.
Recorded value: mL 29
